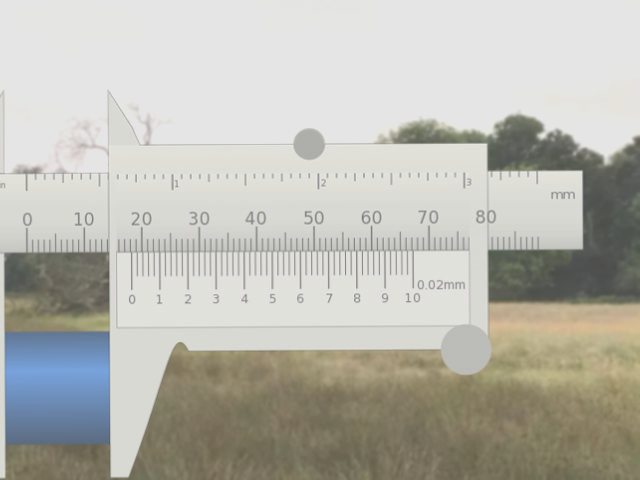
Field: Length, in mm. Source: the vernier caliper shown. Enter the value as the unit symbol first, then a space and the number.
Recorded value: mm 18.2
